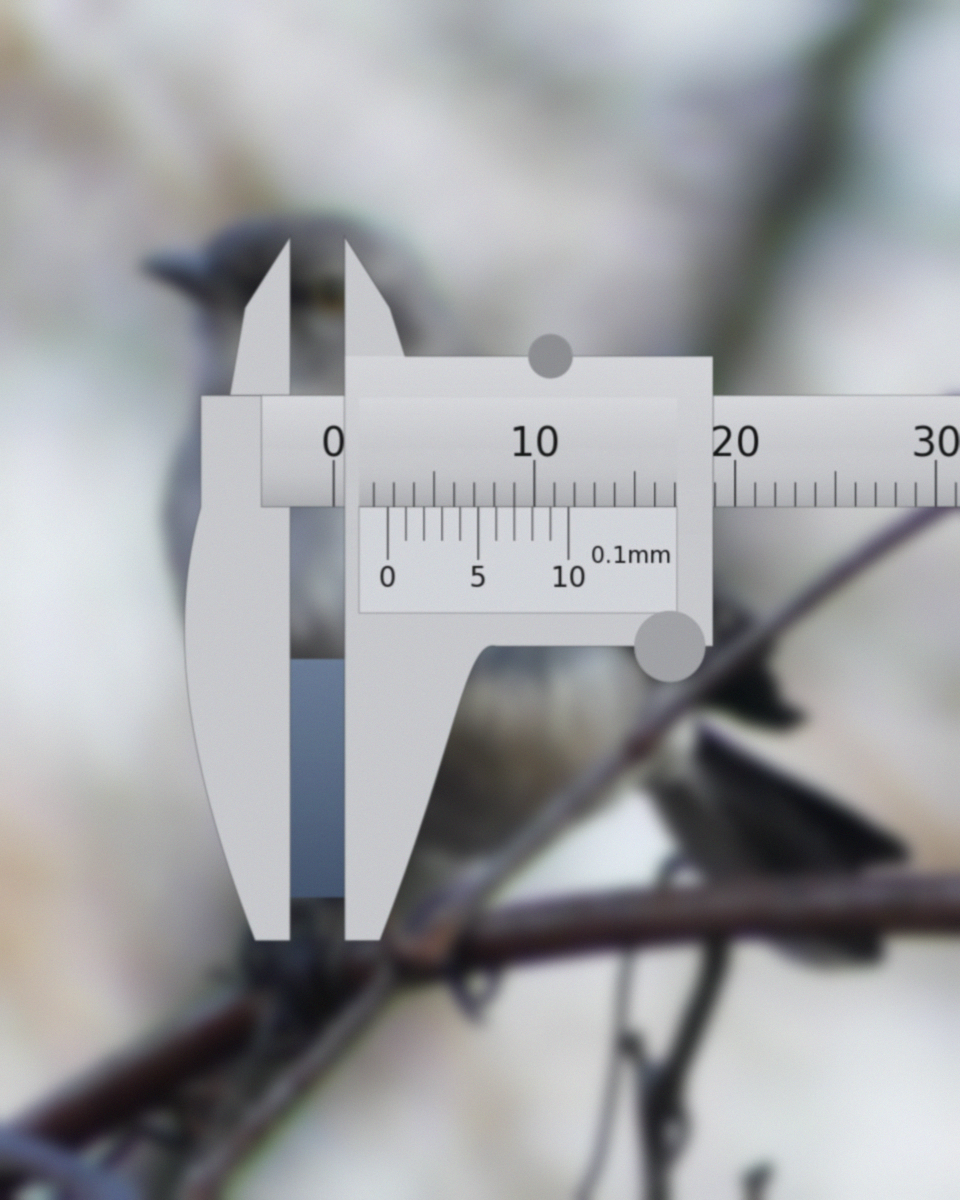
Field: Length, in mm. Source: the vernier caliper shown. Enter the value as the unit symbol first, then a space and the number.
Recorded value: mm 2.7
